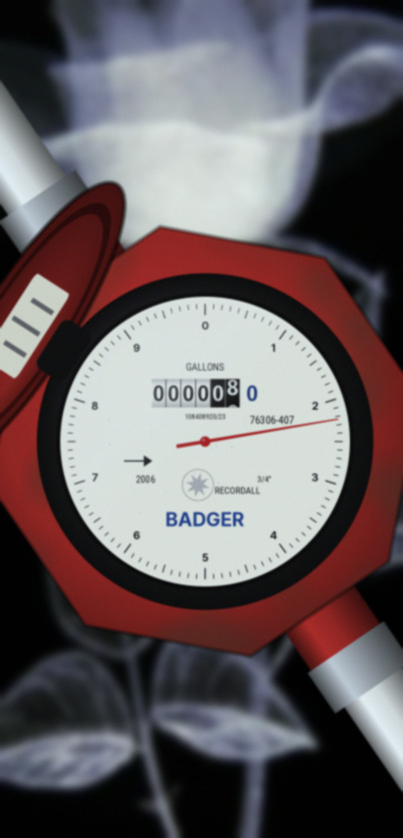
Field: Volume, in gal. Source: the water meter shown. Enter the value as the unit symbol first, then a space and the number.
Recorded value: gal 82.2
